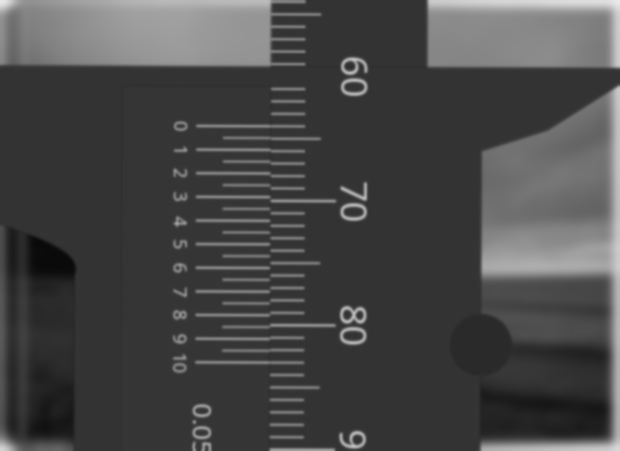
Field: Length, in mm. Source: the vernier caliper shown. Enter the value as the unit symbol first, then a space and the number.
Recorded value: mm 64.0
